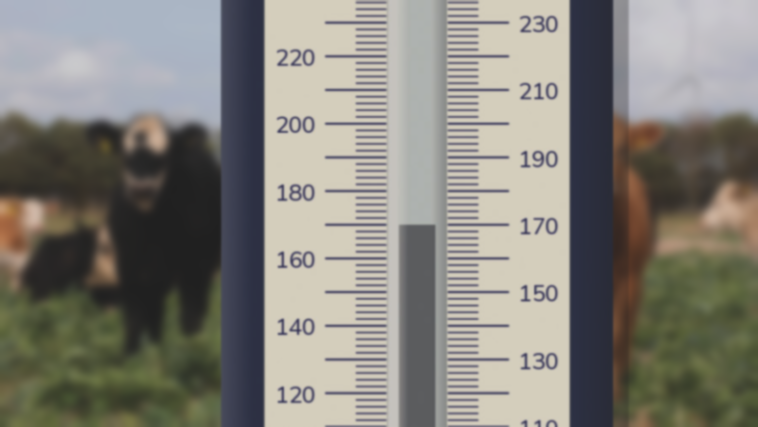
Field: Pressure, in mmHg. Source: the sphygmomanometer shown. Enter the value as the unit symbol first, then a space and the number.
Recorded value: mmHg 170
